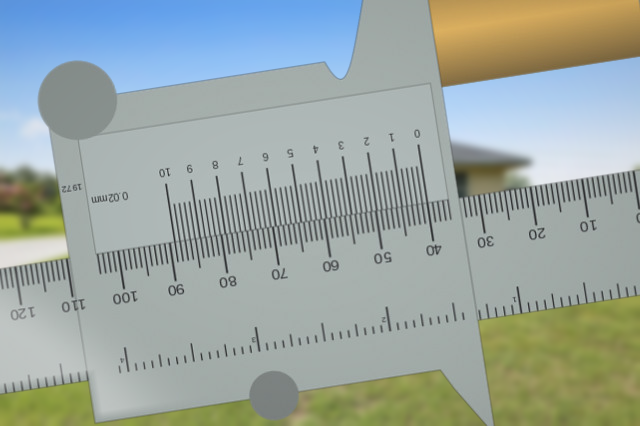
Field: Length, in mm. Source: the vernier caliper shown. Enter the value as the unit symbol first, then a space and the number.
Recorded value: mm 40.0
